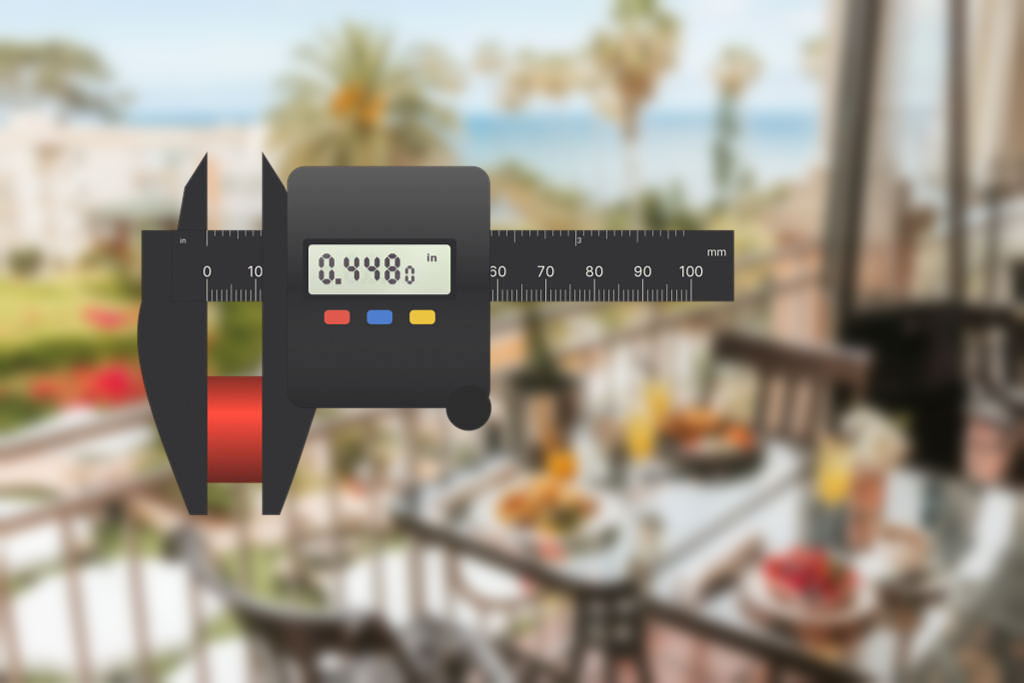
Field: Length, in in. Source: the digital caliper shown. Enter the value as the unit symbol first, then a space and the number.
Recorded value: in 0.4480
